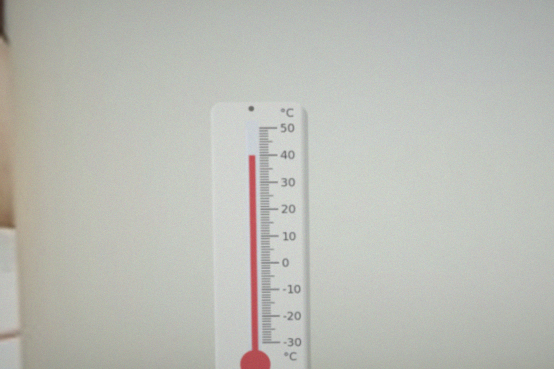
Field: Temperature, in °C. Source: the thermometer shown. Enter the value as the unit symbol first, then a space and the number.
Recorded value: °C 40
